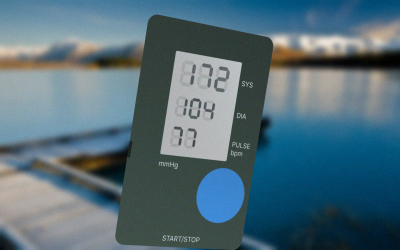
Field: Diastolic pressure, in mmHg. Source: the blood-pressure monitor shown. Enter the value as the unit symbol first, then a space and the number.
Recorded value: mmHg 104
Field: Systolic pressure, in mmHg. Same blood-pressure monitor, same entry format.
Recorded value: mmHg 172
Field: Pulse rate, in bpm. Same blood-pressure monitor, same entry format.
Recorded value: bpm 77
